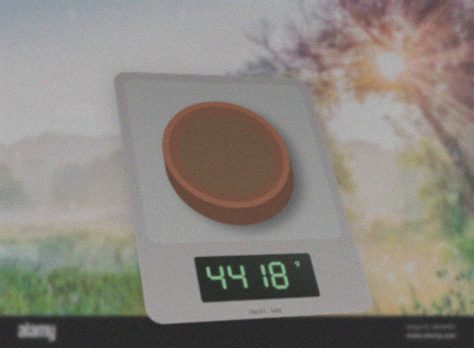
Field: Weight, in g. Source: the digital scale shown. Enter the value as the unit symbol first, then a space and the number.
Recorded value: g 4418
